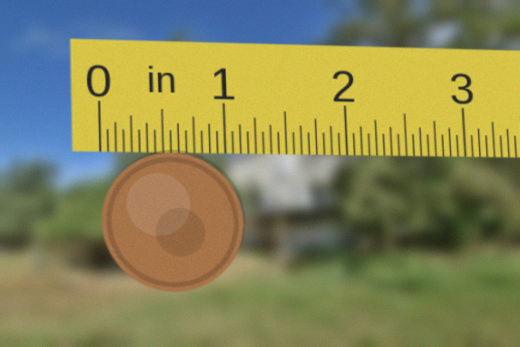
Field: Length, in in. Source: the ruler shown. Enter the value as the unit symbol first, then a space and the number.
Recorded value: in 1.125
